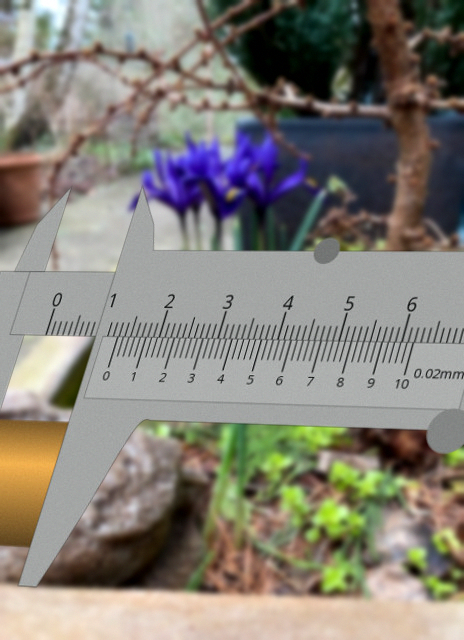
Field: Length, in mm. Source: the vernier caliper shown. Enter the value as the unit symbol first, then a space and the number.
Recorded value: mm 12.8
